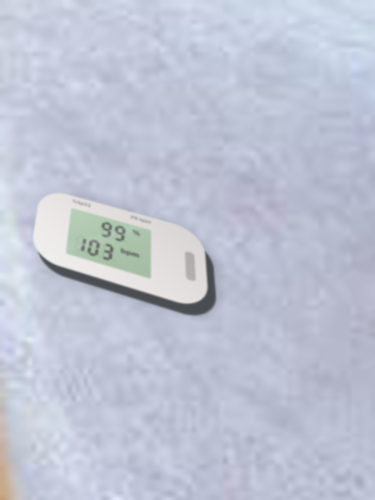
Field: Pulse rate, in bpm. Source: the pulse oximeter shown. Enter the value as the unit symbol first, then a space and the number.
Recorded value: bpm 103
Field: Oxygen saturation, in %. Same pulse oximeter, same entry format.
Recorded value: % 99
